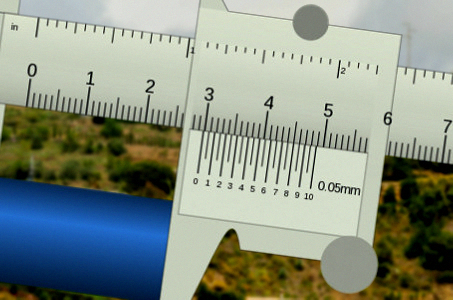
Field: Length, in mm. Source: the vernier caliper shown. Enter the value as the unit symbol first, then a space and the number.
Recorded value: mm 29.8
